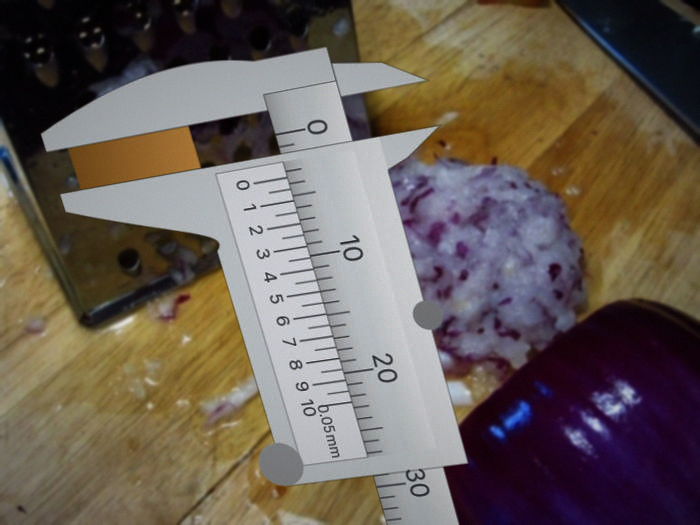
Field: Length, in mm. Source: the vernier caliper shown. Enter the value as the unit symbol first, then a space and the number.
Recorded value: mm 3.5
